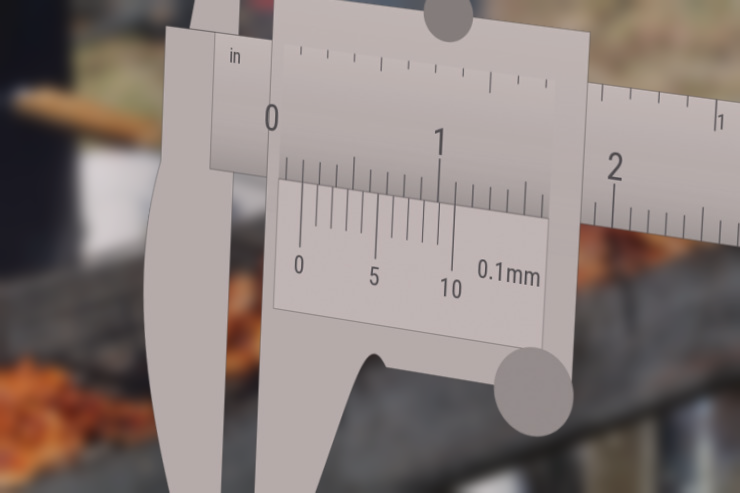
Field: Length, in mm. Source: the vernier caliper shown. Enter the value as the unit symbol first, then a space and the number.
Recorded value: mm 2.0
